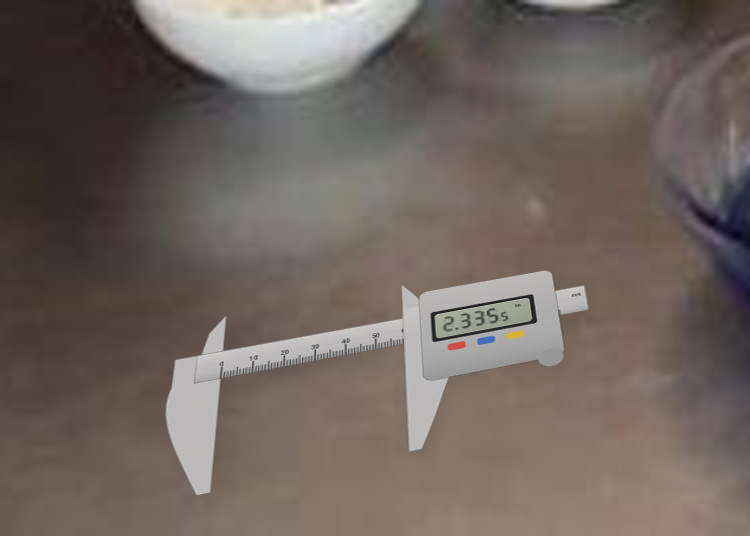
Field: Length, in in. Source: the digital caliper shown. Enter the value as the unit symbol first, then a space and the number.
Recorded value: in 2.3355
